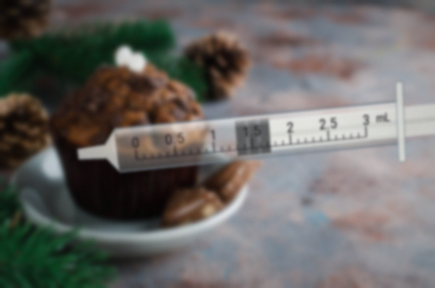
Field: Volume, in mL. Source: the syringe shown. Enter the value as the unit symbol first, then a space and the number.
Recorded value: mL 1.3
